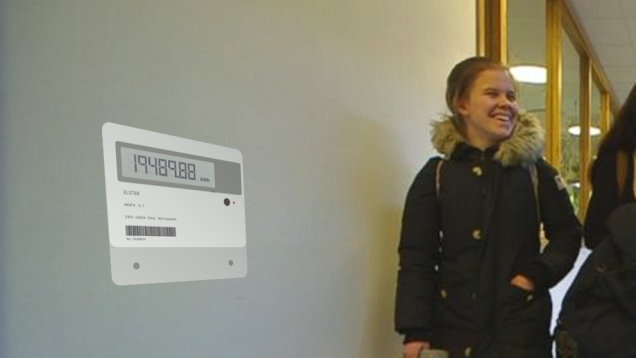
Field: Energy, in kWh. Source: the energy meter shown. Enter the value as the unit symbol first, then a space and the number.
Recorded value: kWh 19489.88
